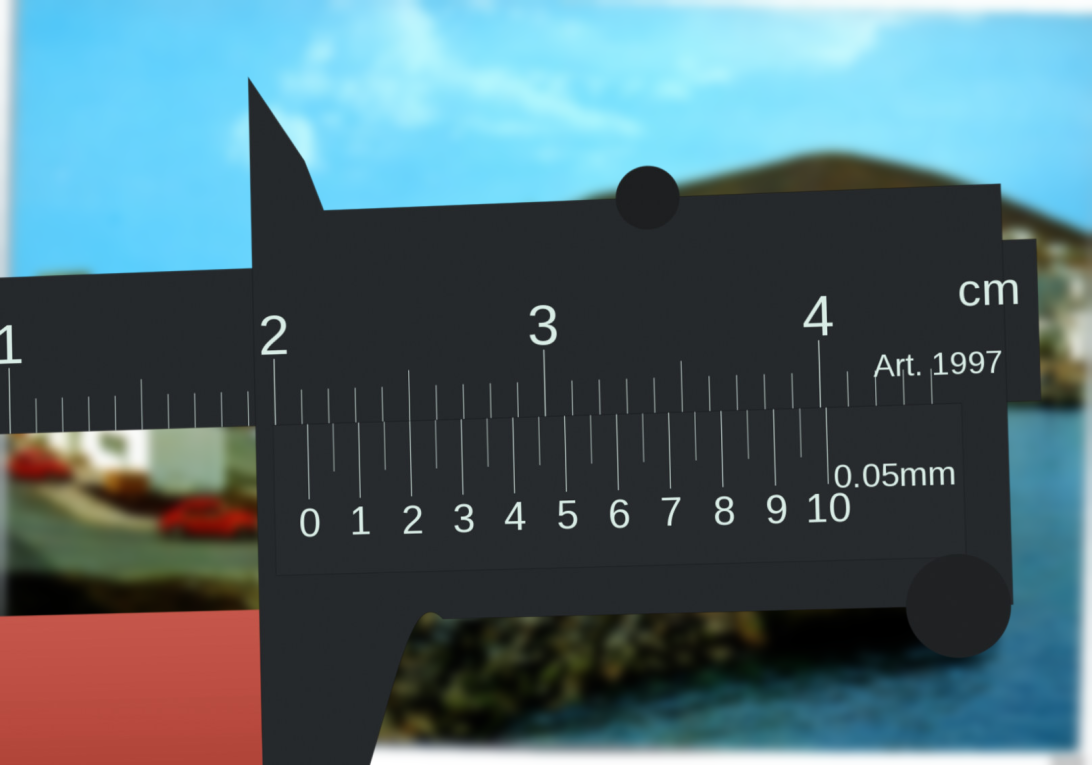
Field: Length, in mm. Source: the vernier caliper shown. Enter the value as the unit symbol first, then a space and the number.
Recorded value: mm 21.20
